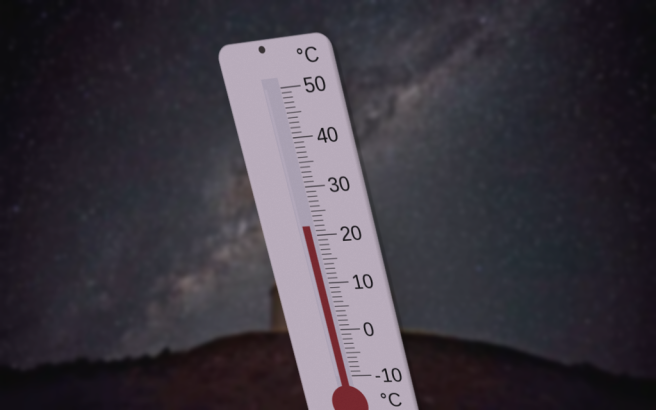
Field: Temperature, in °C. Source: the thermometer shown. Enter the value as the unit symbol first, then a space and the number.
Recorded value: °C 22
